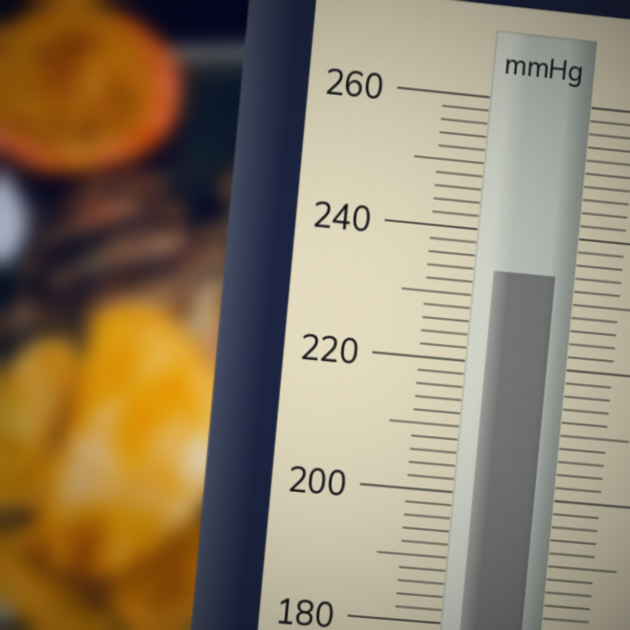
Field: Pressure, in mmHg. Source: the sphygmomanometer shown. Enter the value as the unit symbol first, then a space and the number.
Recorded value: mmHg 234
